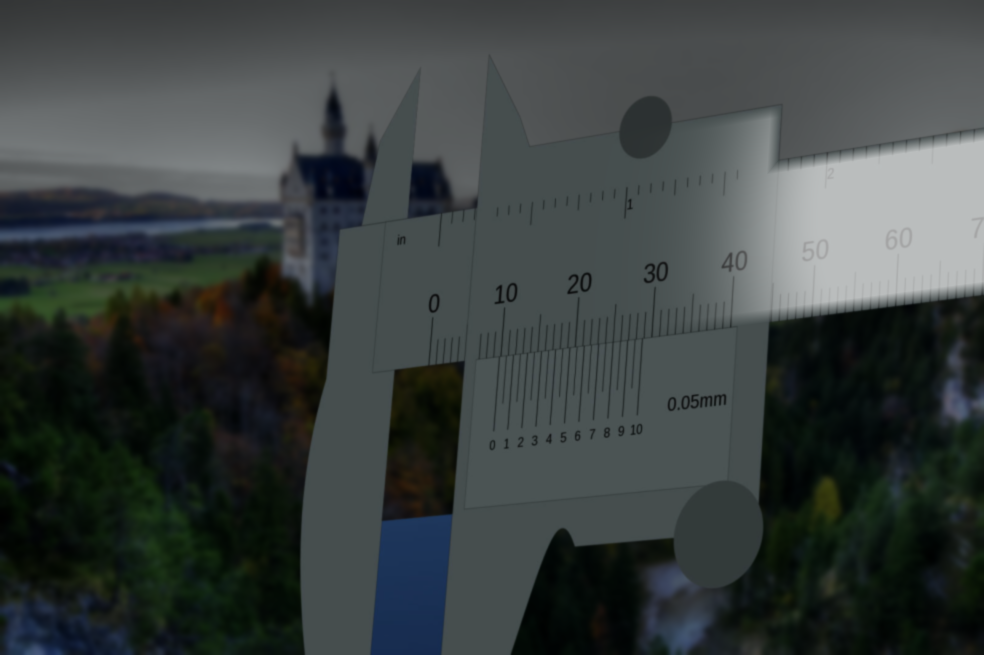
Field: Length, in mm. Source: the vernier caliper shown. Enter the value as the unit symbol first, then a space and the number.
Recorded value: mm 9.8
